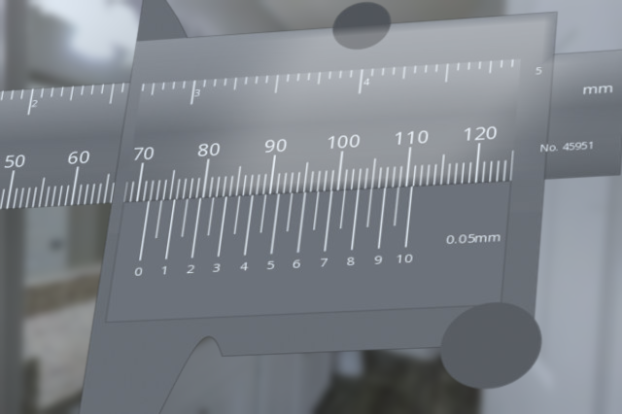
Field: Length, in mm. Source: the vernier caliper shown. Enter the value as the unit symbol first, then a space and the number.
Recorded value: mm 71.8
